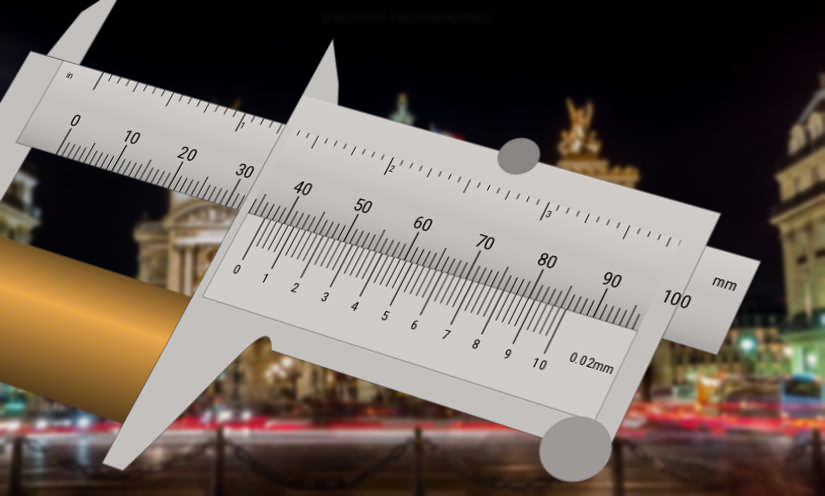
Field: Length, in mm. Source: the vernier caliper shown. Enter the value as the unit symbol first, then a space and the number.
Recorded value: mm 36.8
